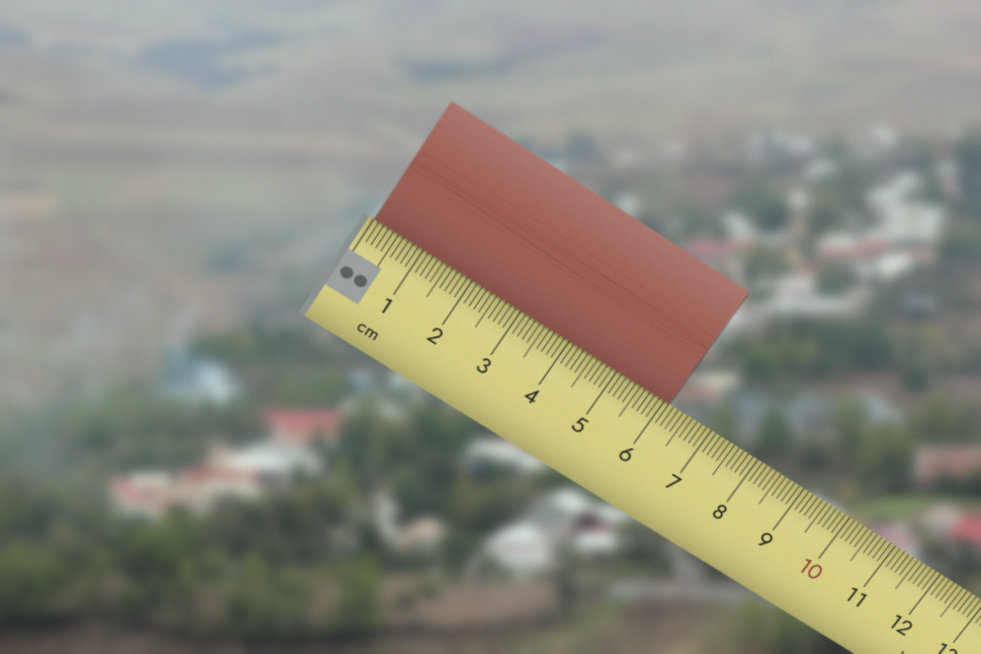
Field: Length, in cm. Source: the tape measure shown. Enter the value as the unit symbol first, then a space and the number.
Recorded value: cm 6.1
